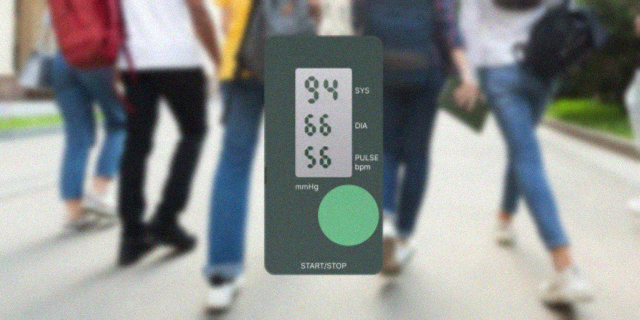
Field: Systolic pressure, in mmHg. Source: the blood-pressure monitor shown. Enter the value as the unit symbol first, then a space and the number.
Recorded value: mmHg 94
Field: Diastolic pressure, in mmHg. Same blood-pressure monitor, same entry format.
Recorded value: mmHg 66
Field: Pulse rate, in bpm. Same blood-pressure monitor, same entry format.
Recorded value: bpm 56
